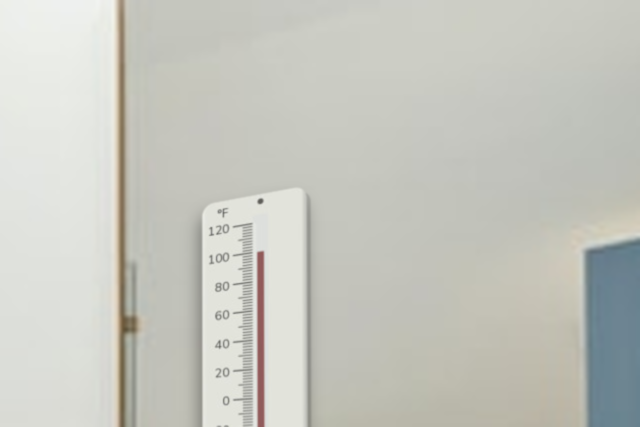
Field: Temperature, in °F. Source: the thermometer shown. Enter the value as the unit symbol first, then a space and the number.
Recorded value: °F 100
